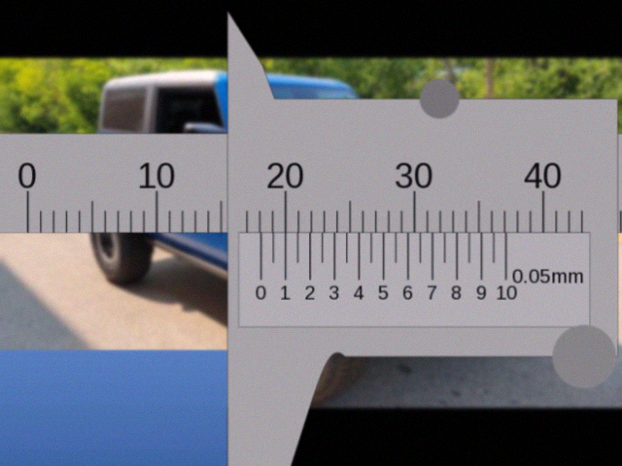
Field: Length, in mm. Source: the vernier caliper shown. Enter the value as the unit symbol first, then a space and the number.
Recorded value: mm 18.1
